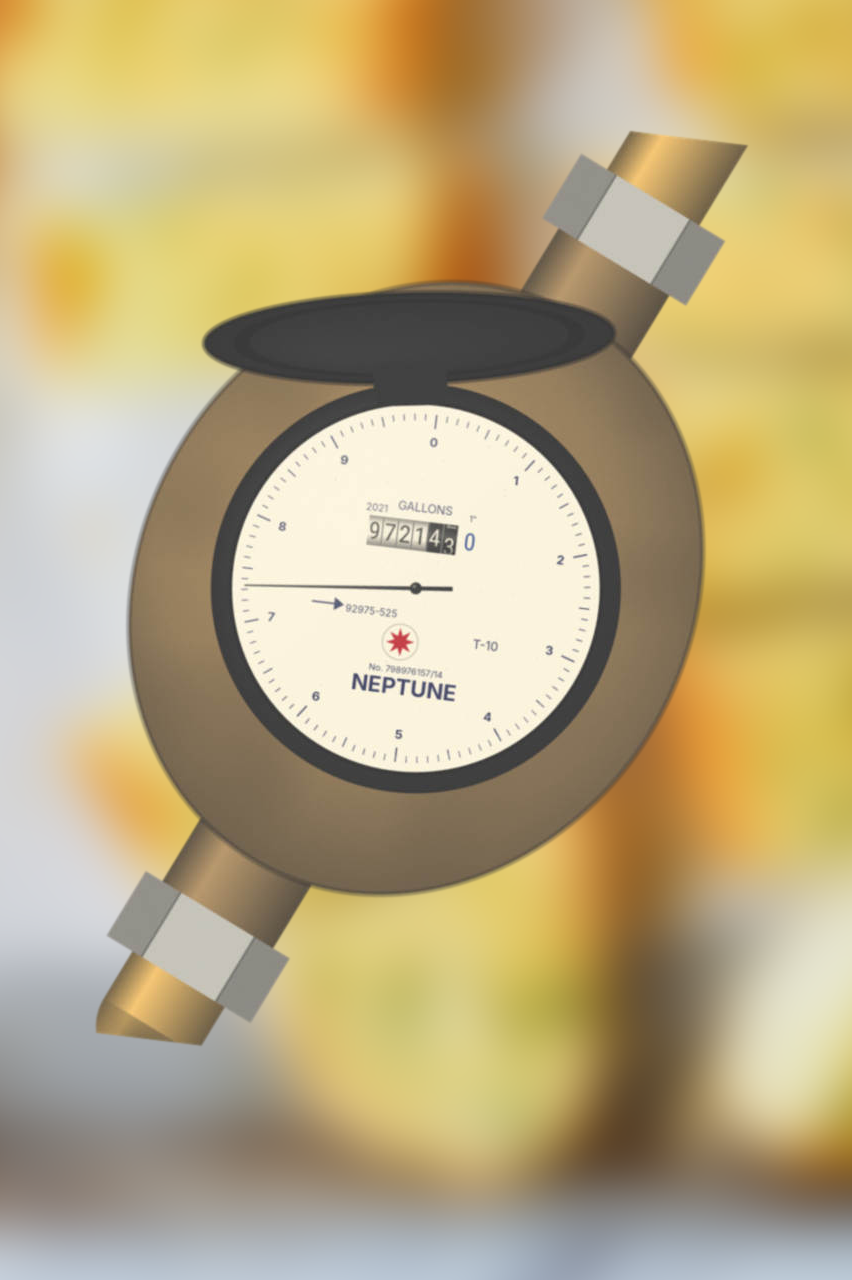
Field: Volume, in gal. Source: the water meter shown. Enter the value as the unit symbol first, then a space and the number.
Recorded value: gal 9721427.3
